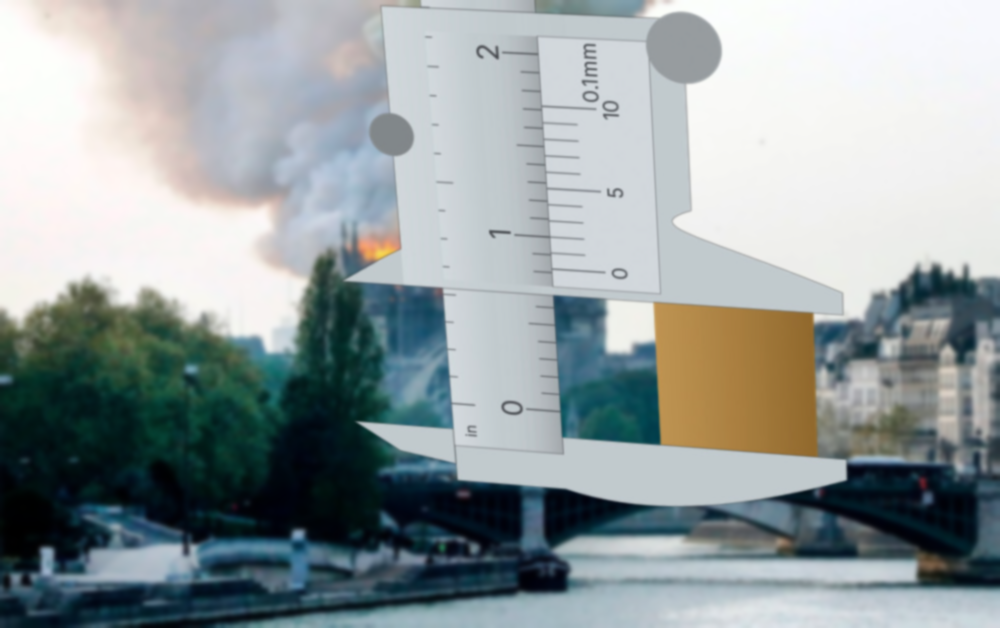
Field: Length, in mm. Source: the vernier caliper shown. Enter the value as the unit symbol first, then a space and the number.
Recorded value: mm 8.2
